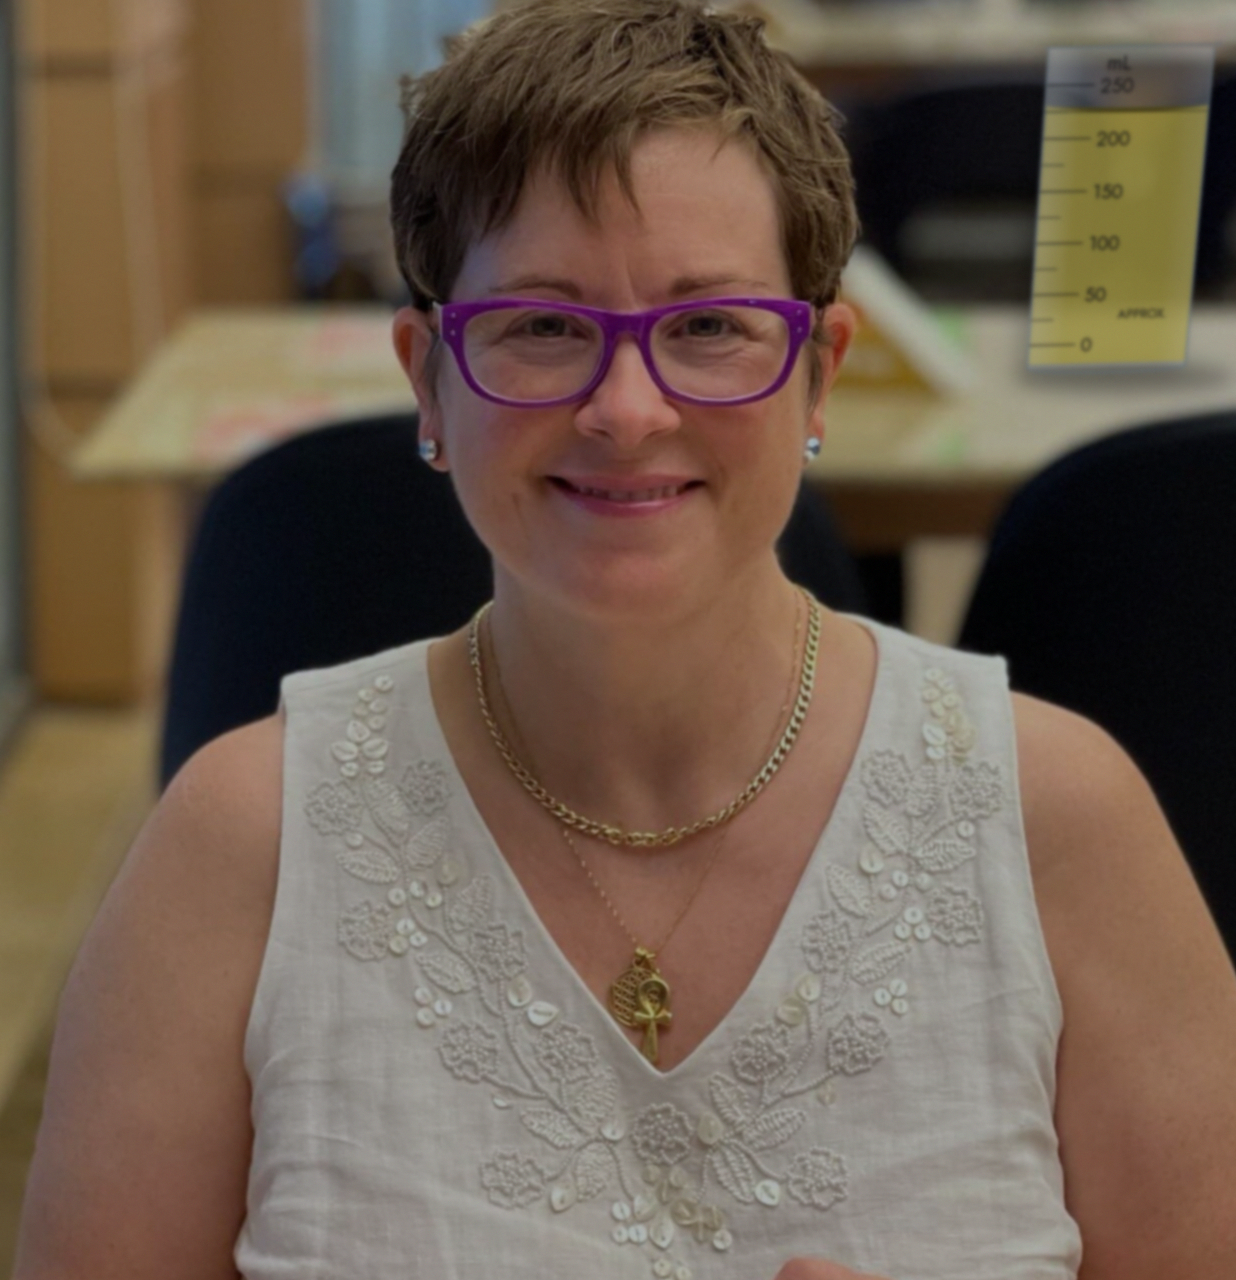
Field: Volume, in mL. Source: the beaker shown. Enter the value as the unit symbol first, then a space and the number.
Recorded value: mL 225
